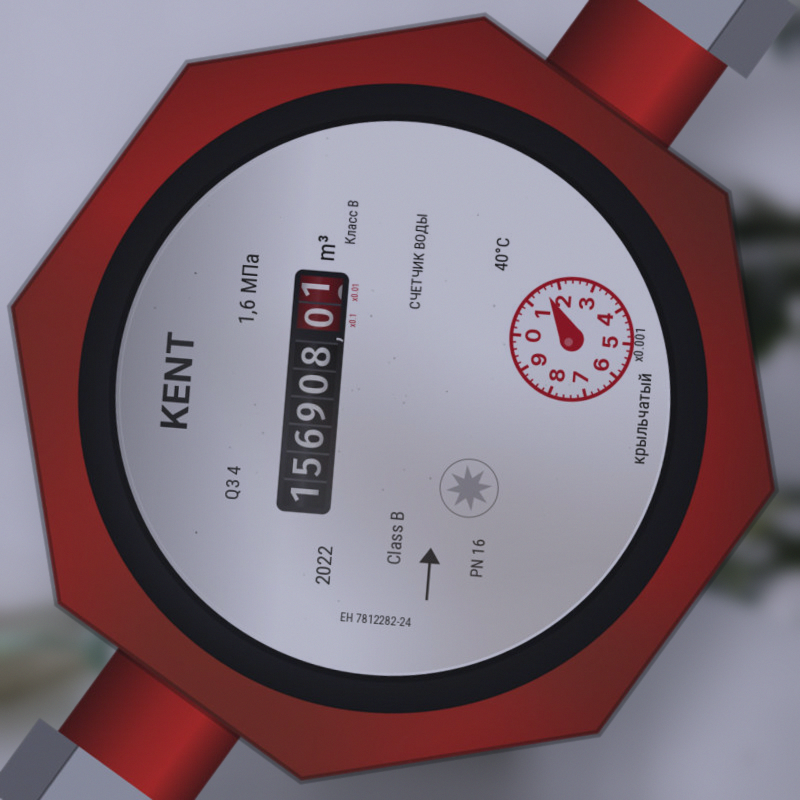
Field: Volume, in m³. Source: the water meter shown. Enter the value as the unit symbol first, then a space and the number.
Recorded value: m³ 156908.011
